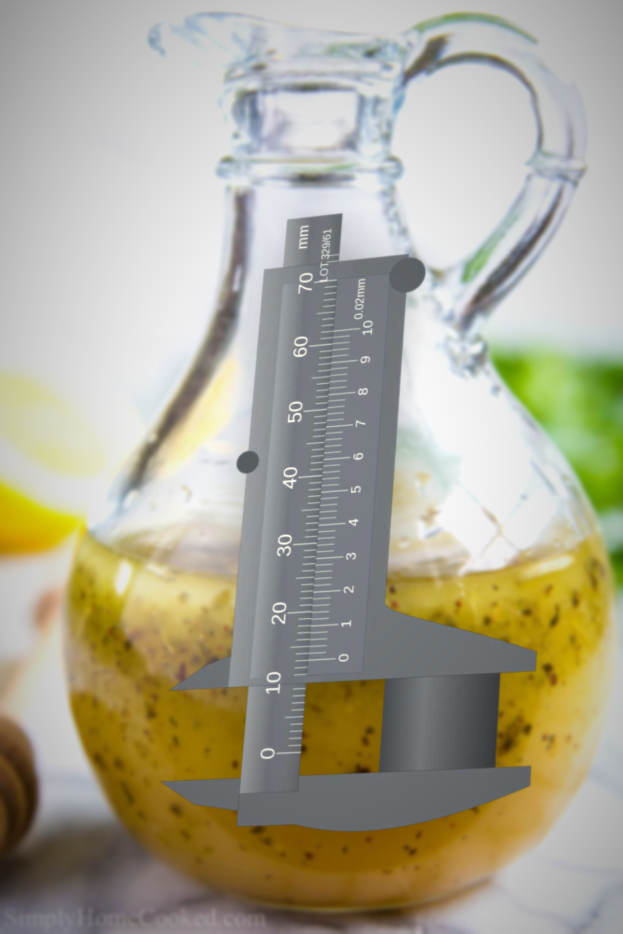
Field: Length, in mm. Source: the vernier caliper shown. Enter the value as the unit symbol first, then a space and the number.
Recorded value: mm 13.0
